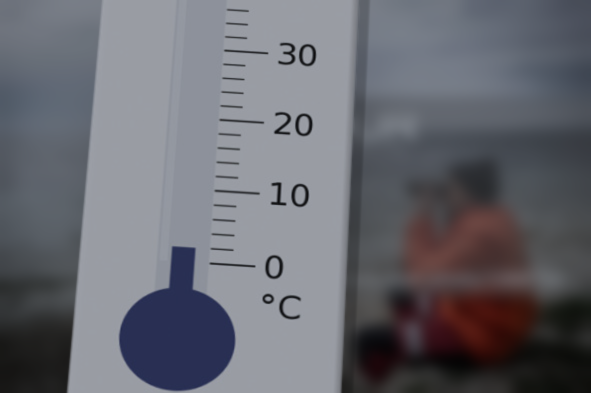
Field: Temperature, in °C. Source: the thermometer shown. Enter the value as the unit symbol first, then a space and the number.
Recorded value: °C 2
